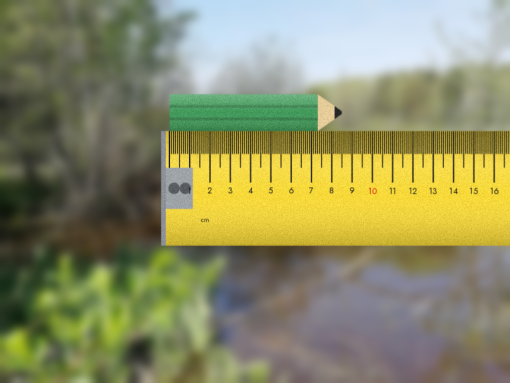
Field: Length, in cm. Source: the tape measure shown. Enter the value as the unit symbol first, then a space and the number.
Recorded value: cm 8.5
